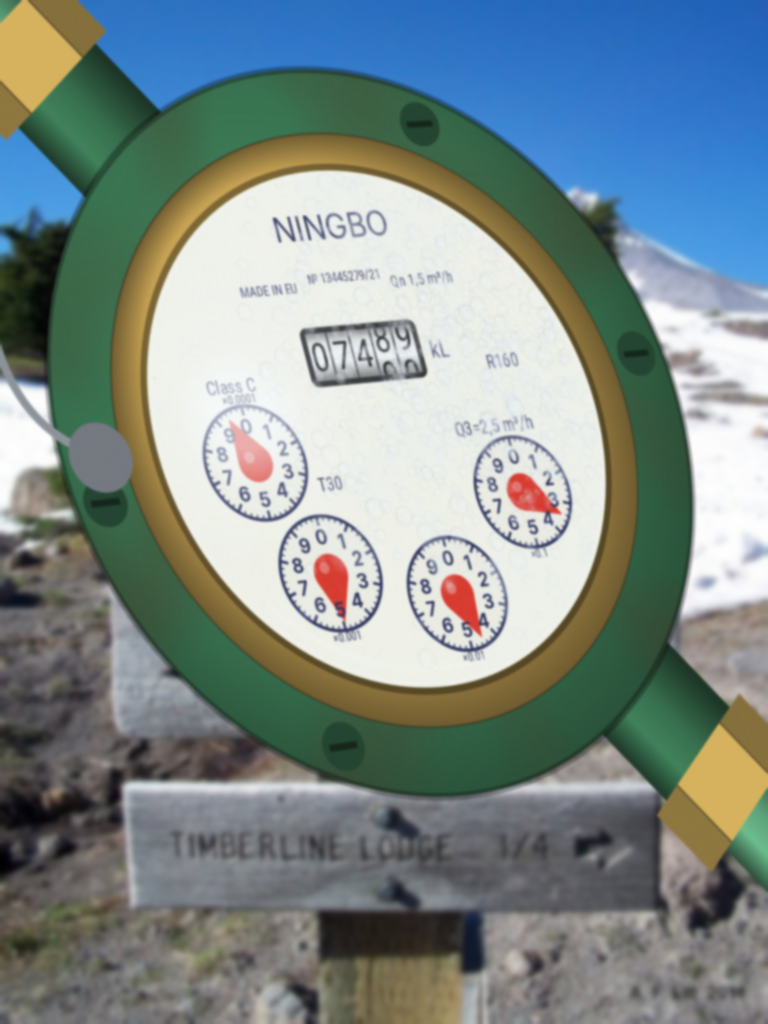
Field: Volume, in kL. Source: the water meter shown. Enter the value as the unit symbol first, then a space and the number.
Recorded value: kL 7489.3449
